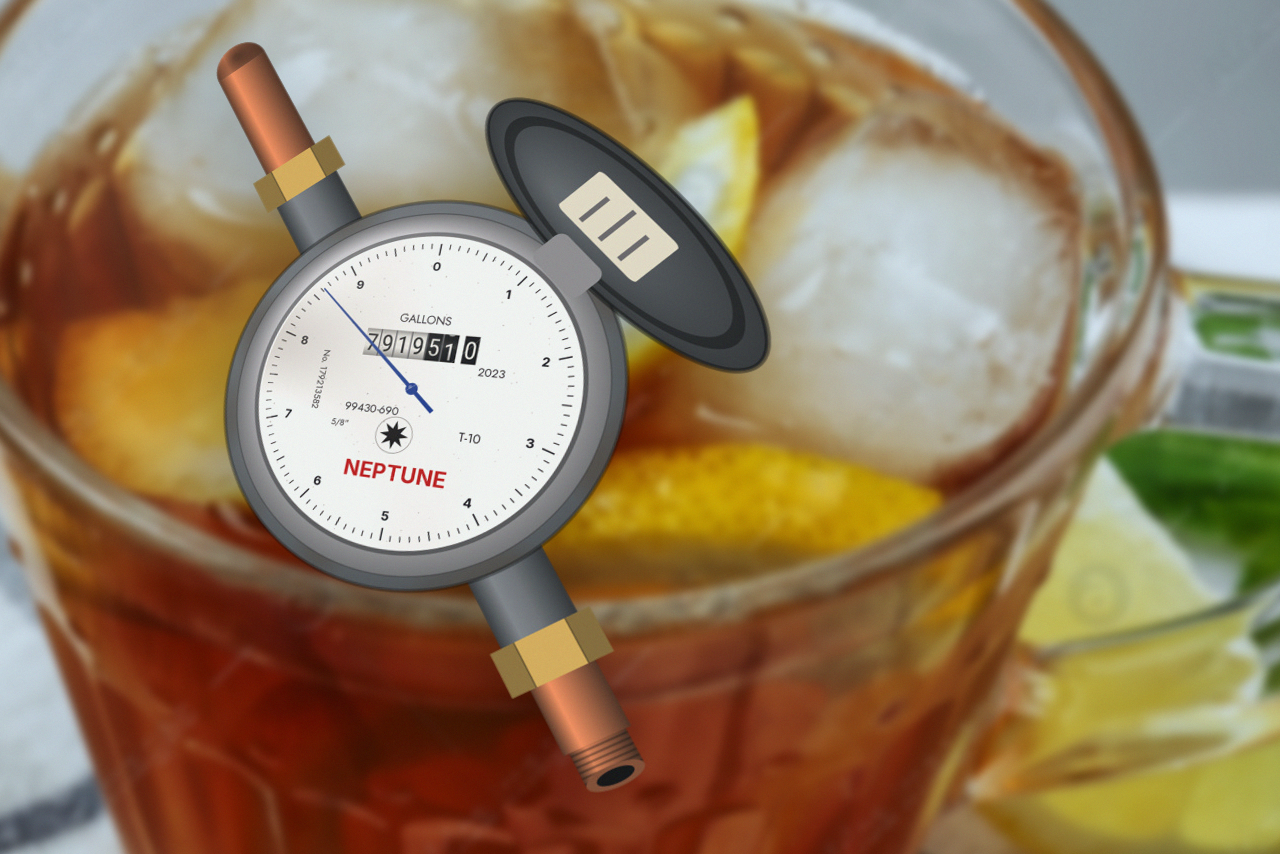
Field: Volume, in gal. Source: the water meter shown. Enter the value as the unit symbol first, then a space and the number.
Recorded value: gal 7919508.6
